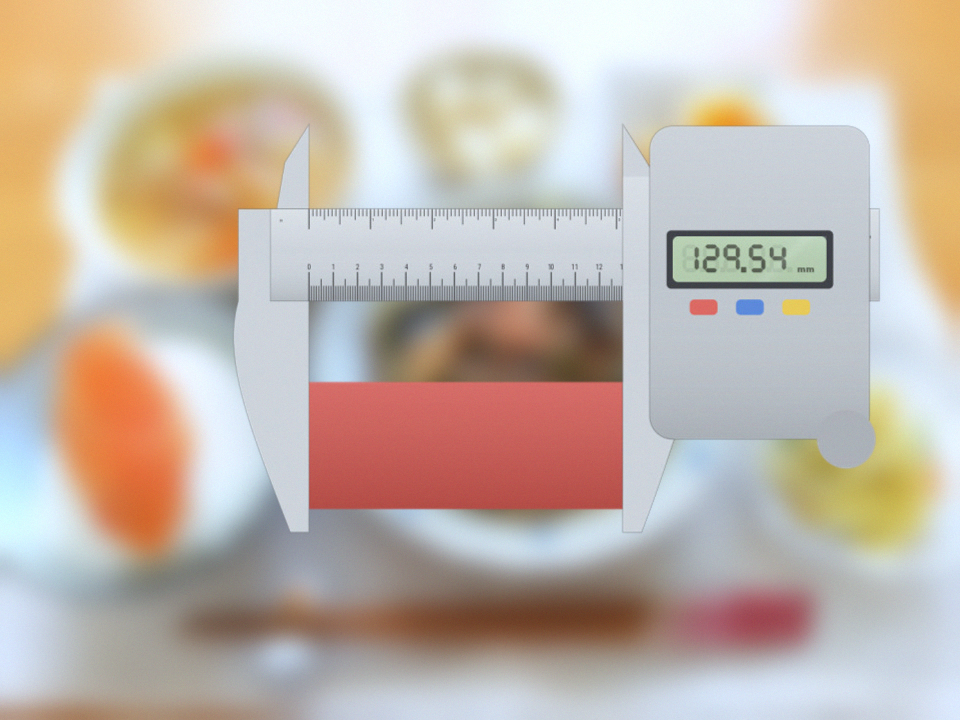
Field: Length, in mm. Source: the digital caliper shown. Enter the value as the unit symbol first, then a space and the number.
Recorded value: mm 129.54
